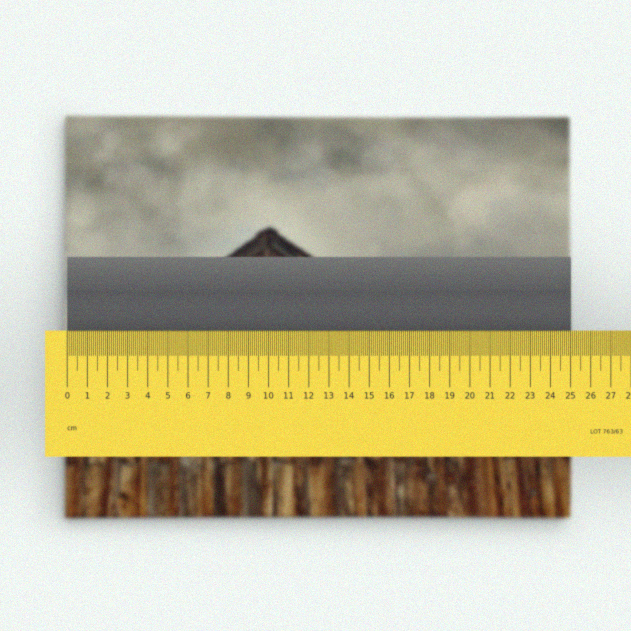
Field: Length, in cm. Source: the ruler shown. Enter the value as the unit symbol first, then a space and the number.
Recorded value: cm 25
